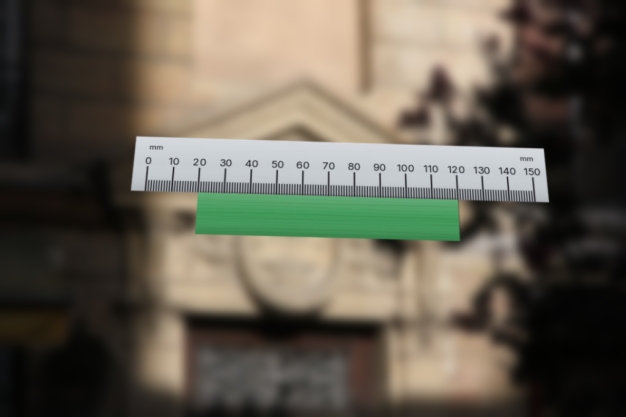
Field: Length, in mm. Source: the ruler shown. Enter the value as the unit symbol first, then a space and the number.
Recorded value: mm 100
